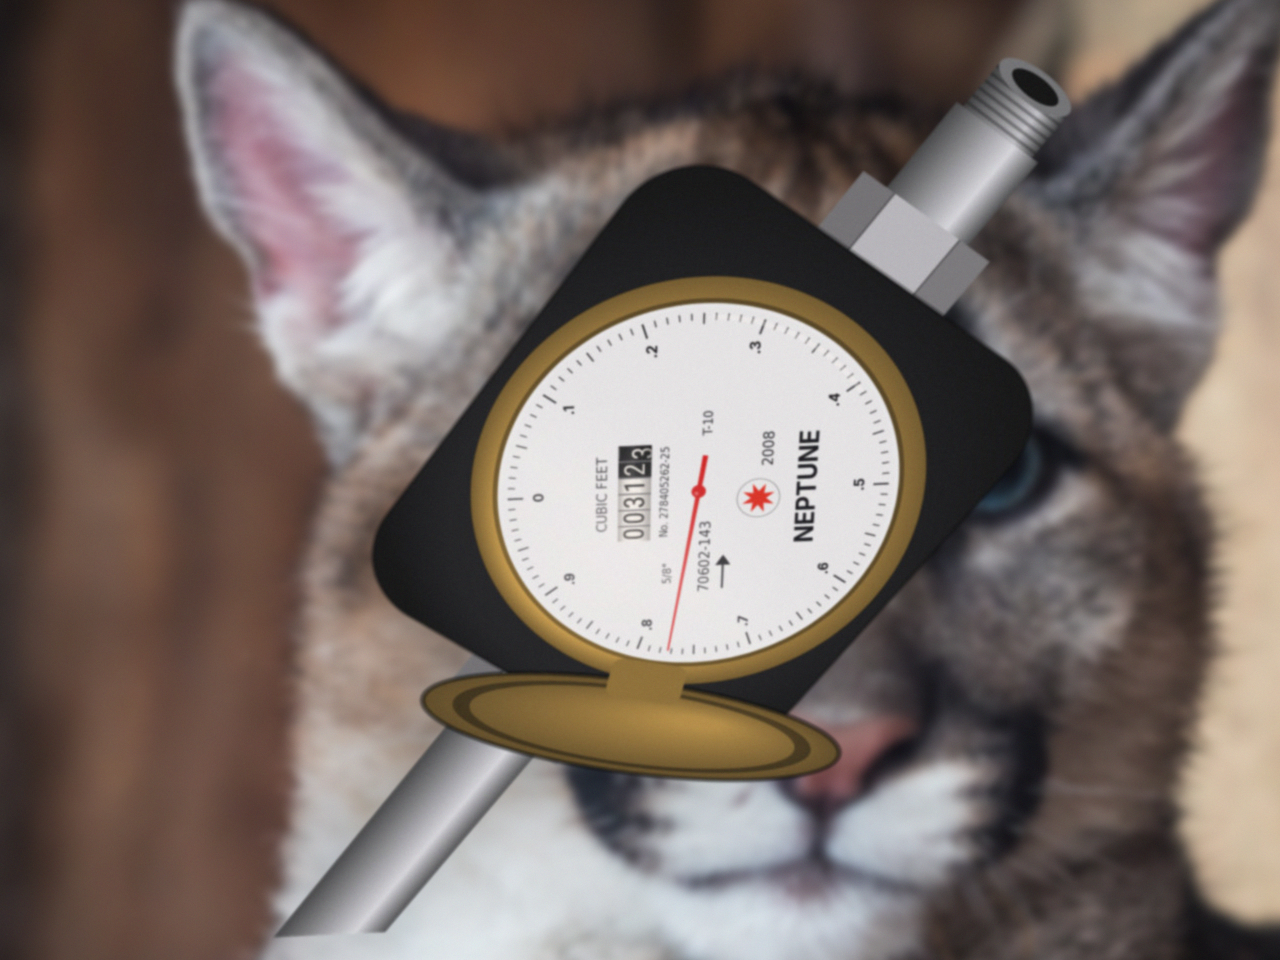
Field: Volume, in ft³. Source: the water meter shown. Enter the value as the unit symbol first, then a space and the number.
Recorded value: ft³ 3122.77
